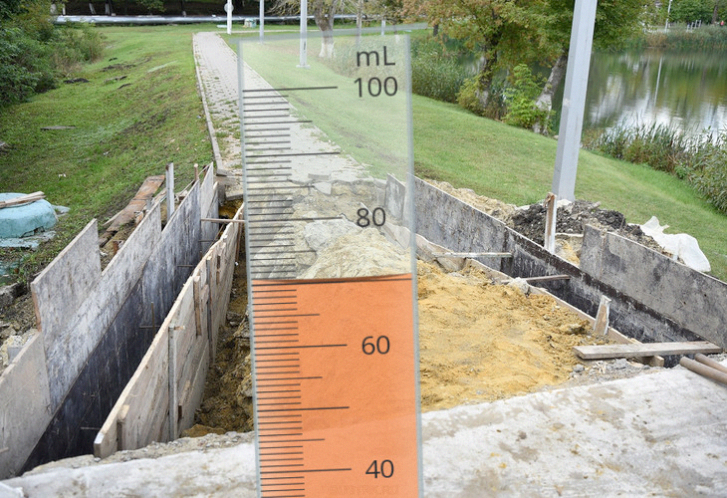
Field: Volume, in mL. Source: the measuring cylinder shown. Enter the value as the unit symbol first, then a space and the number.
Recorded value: mL 70
